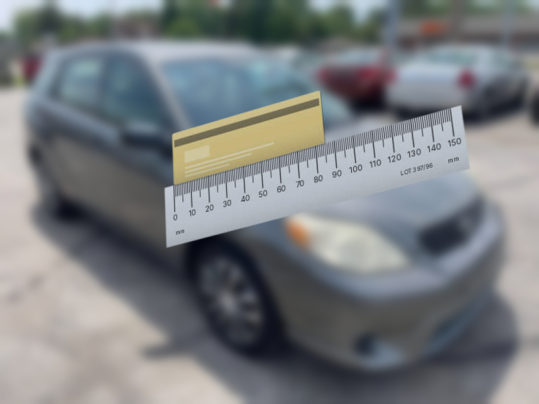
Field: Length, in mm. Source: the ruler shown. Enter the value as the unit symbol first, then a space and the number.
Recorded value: mm 85
